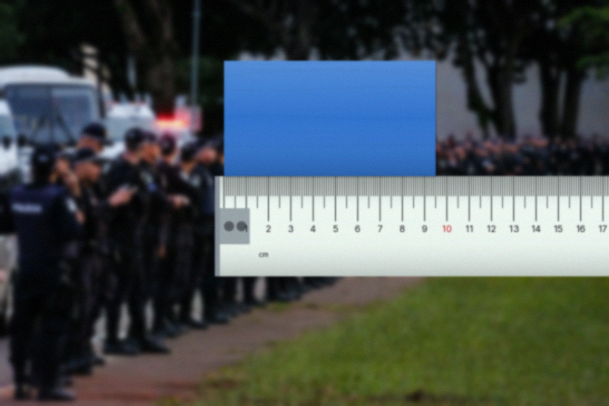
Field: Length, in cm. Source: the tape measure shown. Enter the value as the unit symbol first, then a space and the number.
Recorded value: cm 9.5
